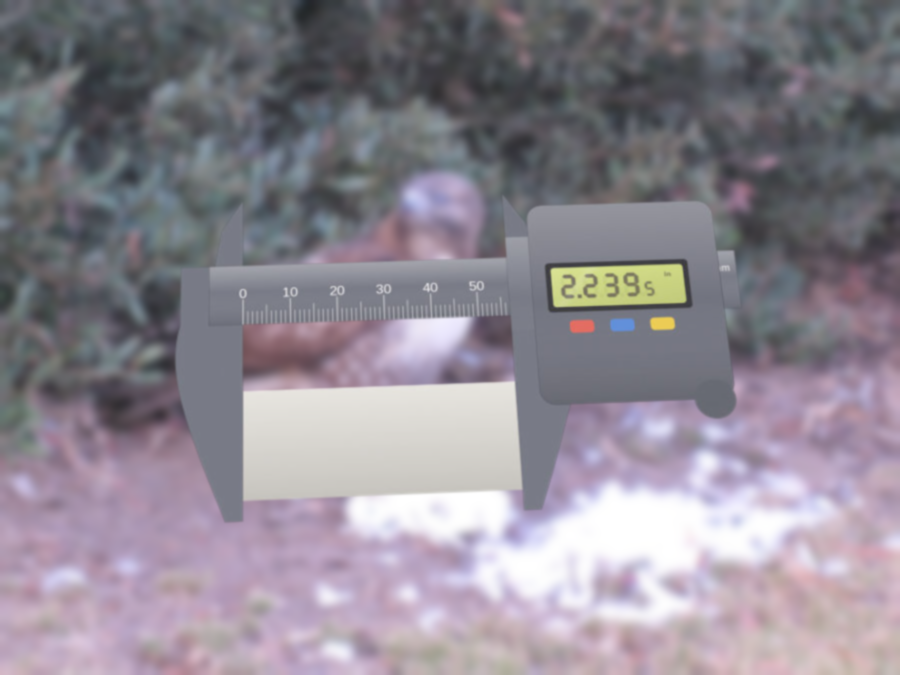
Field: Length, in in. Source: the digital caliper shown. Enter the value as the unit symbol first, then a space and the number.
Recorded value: in 2.2395
